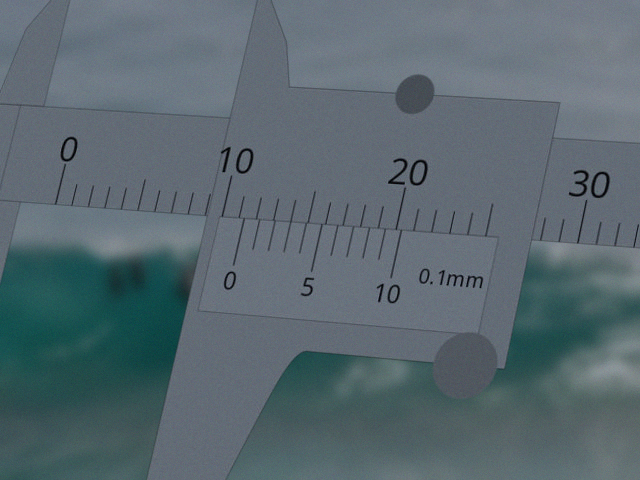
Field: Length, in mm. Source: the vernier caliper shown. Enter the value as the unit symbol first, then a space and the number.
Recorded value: mm 11.3
